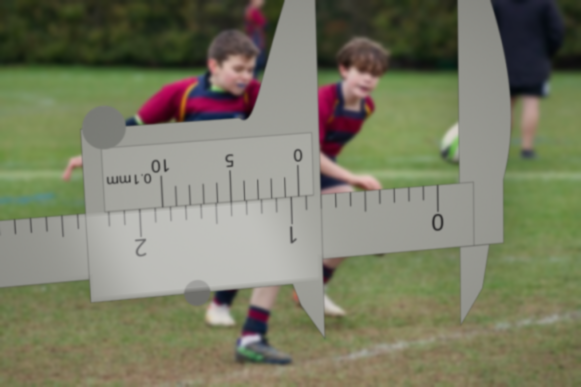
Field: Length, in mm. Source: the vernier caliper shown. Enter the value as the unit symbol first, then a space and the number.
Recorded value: mm 9.5
